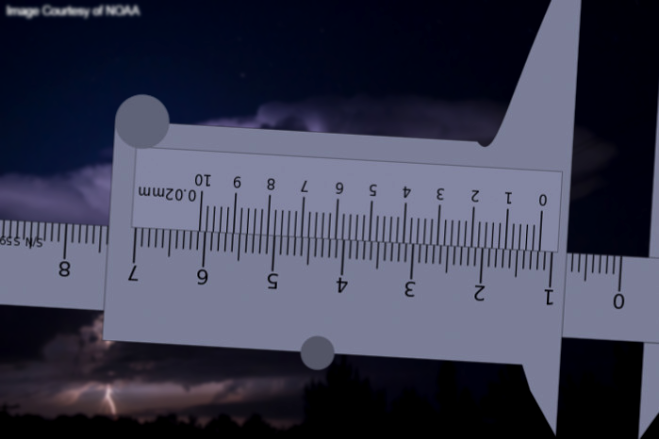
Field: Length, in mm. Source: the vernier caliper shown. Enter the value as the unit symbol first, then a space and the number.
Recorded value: mm 11.8
